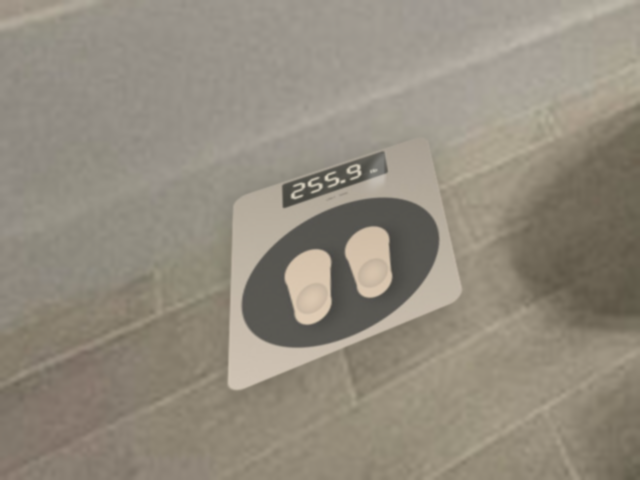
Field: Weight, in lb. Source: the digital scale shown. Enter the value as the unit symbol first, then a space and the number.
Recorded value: lb 255.9
